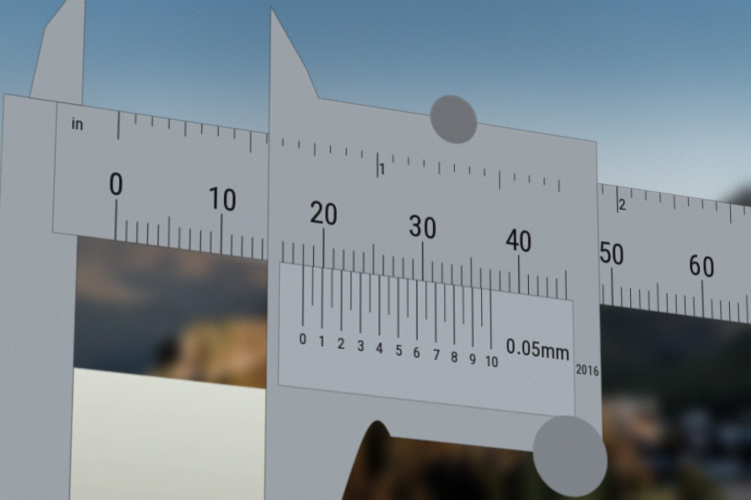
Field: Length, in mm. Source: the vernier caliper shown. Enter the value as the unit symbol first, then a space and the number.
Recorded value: mm 18.0
